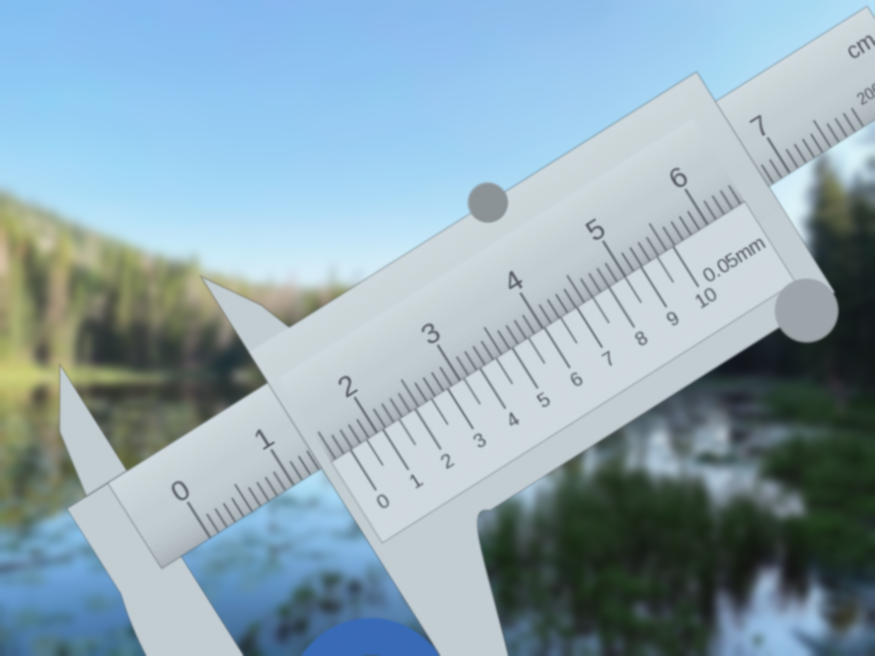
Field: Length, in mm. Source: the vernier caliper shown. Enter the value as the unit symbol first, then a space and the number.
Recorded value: mm 16.8
